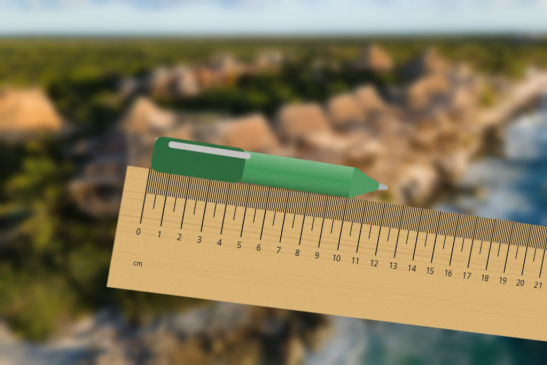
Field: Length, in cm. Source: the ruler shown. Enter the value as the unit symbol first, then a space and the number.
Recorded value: cm 12
